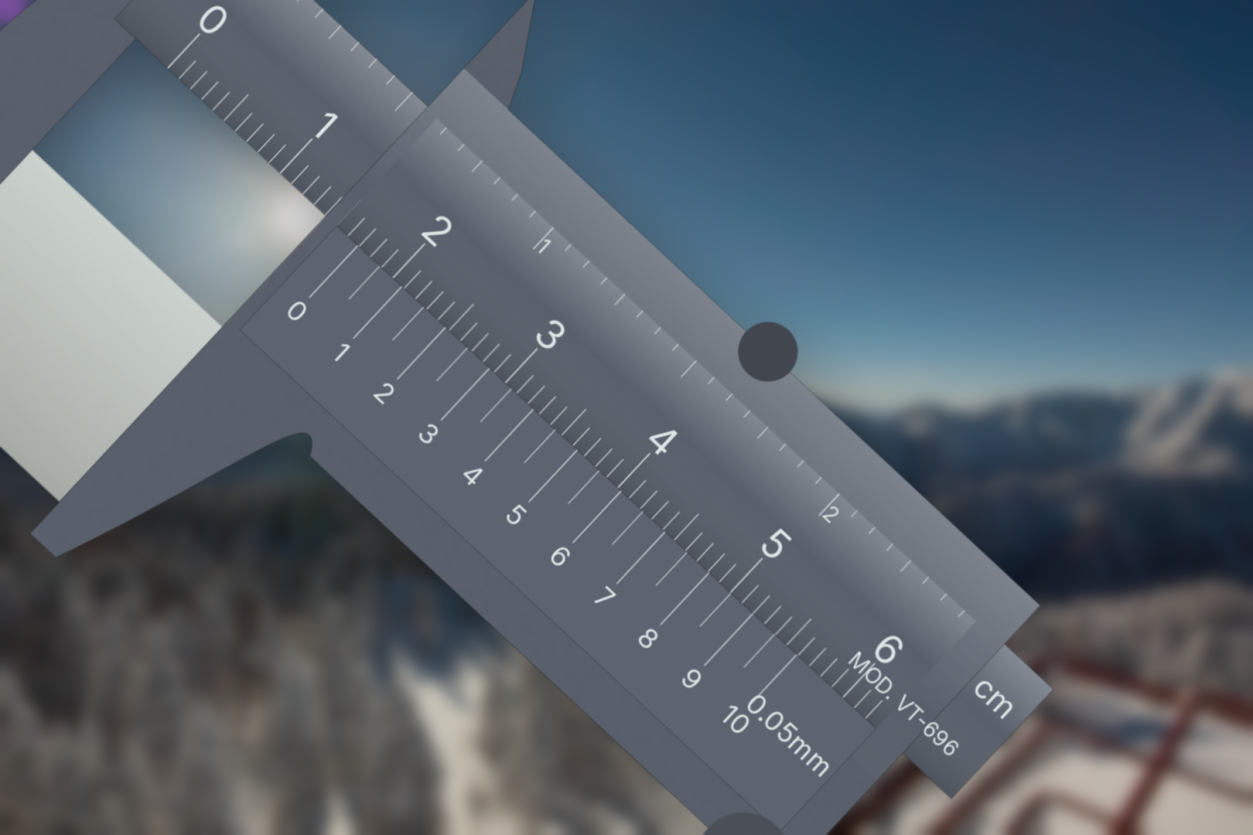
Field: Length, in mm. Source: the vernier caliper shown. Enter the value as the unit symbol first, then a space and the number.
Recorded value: mm 16.9
